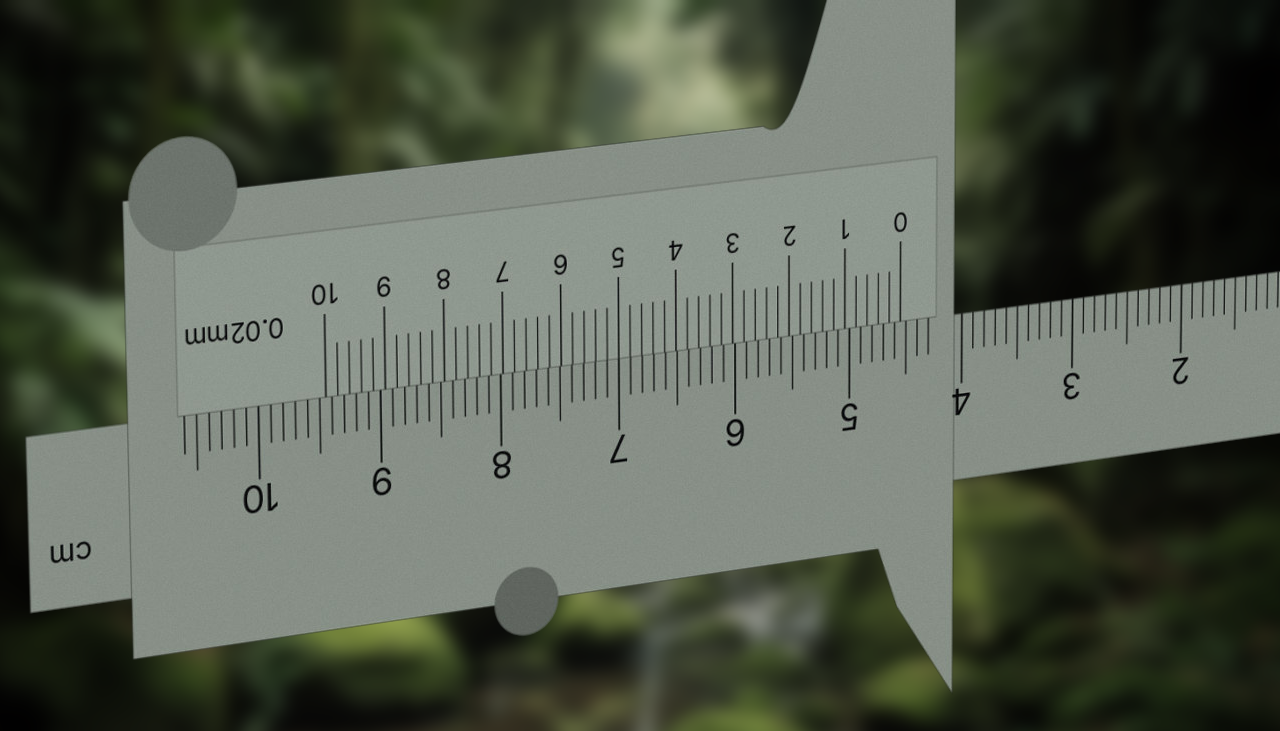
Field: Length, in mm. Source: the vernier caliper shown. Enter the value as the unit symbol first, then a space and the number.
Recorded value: mm 45.5
